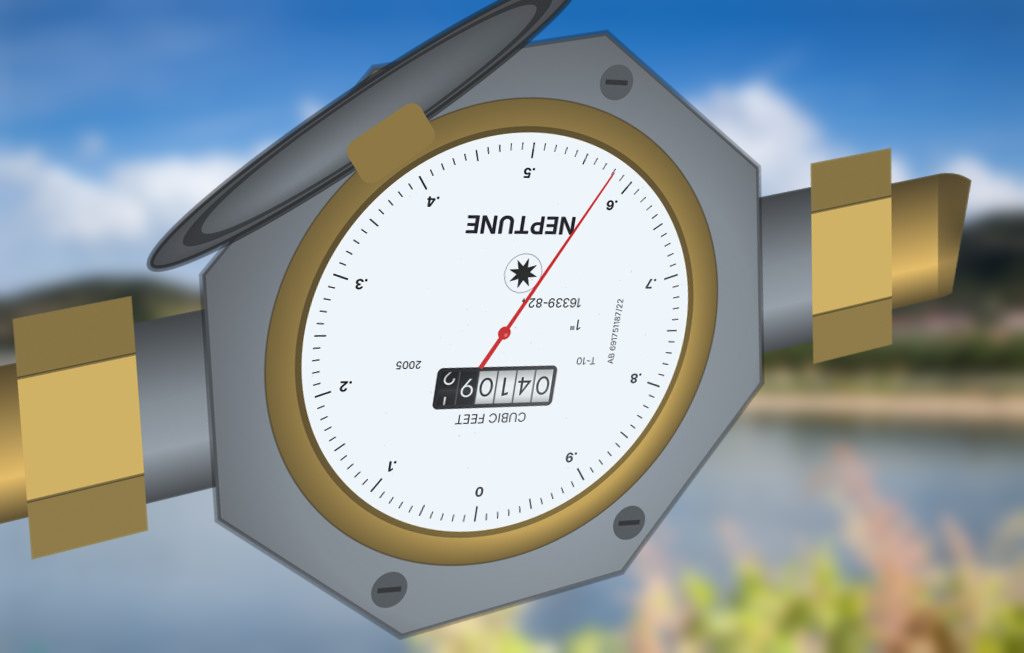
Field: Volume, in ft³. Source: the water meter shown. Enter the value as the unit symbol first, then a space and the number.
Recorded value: ft³ 41091.58
